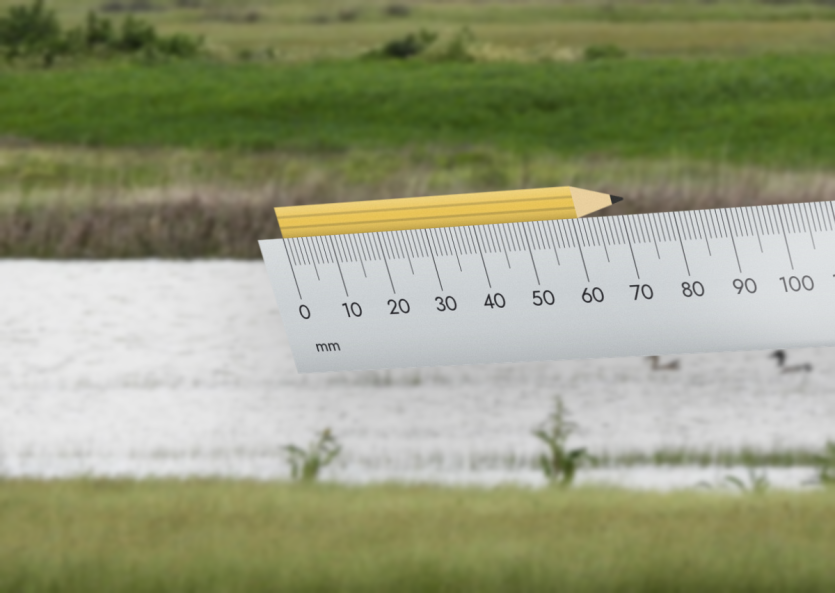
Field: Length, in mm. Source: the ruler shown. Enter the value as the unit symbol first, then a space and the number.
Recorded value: mm 71
